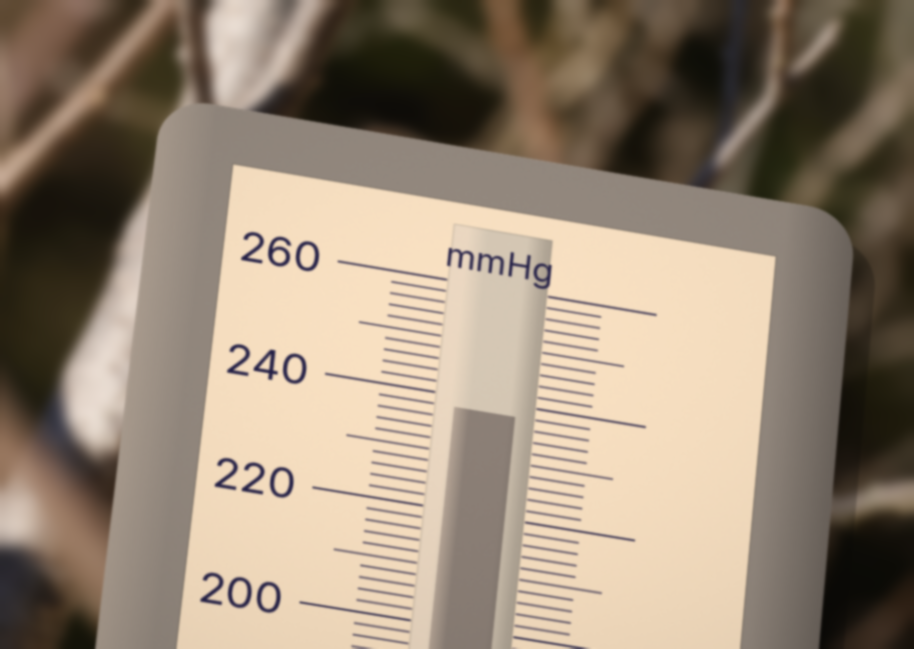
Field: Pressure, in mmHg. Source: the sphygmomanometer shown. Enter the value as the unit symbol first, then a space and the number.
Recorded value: mmHg 238
